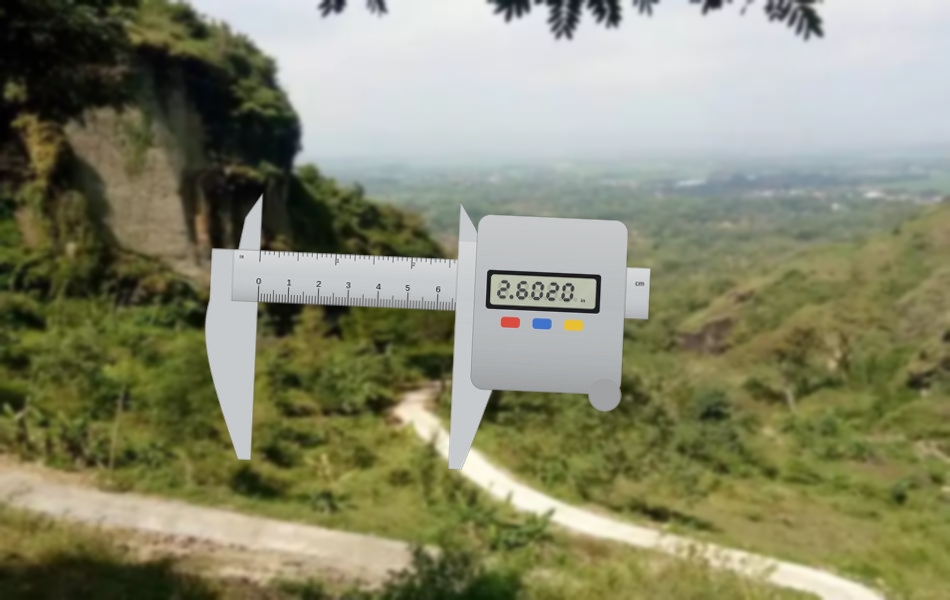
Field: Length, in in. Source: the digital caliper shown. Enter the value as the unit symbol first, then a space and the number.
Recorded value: in 2.6020
